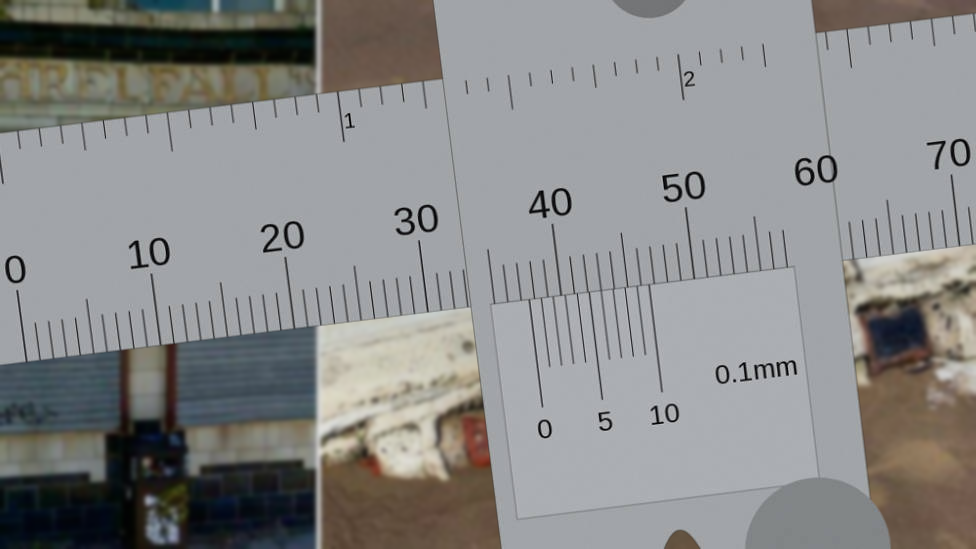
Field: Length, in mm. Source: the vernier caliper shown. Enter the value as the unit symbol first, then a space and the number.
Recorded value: mm 37.6
